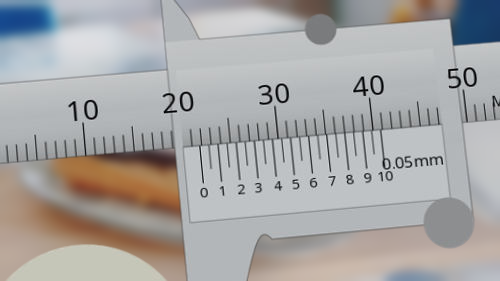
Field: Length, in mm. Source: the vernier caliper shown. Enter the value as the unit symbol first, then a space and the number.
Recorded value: mm 21.8
